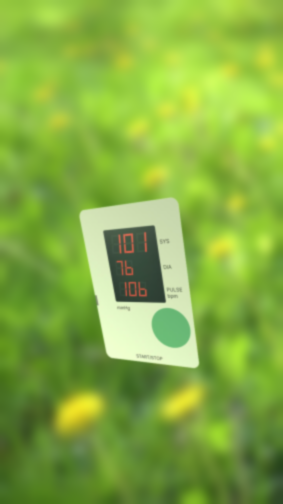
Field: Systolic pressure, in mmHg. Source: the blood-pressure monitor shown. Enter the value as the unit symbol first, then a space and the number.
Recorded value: mmHg 101
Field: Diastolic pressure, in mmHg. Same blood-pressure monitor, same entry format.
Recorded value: mmHg 76
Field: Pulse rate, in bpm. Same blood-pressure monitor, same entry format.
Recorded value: bpm 106
